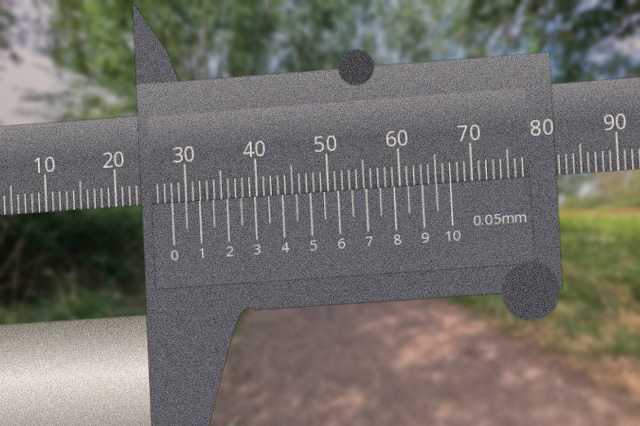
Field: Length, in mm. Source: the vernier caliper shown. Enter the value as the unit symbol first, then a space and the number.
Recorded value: mm 28.0
